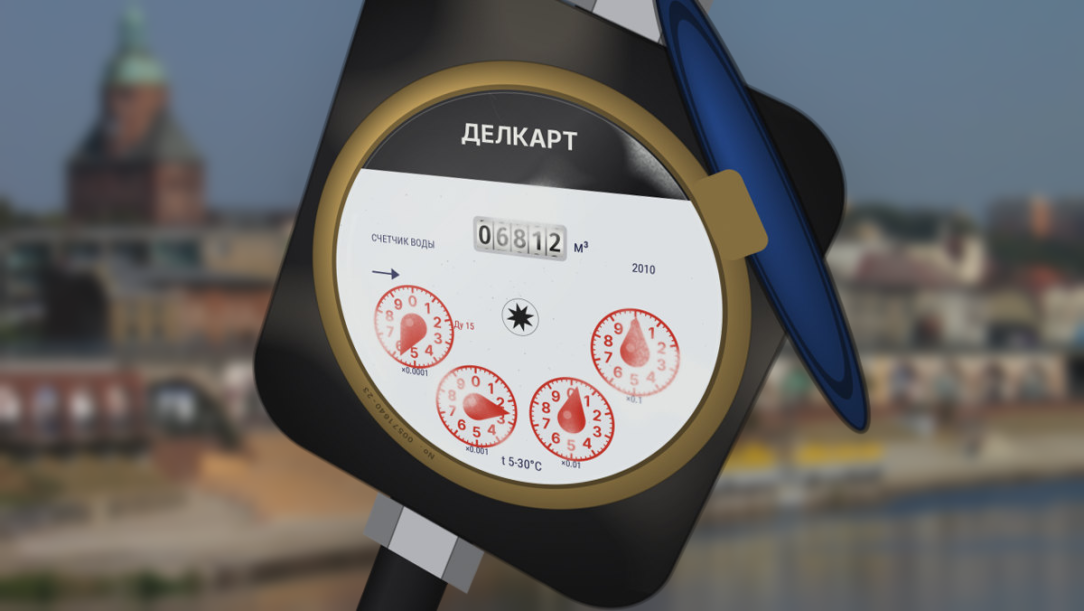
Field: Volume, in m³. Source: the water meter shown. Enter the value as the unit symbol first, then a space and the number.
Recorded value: m³ 6812.0025
